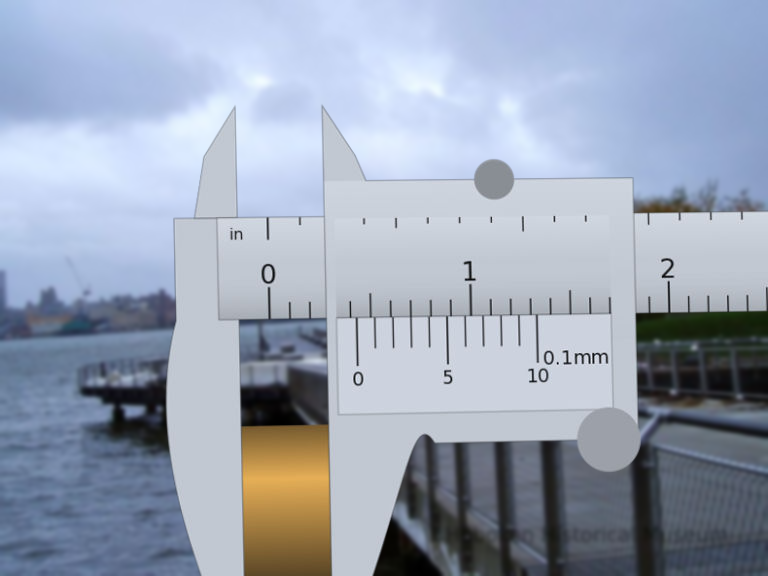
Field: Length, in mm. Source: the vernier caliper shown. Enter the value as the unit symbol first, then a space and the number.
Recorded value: mm 4.3
